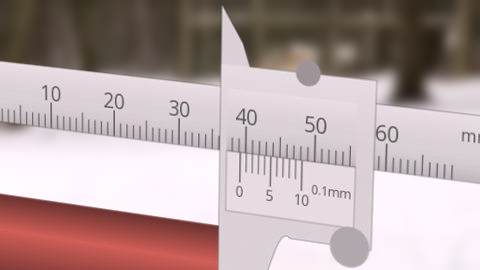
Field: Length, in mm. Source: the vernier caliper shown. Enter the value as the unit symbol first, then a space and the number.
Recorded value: mm 39.2
